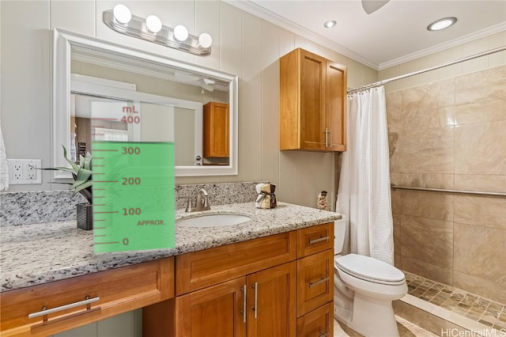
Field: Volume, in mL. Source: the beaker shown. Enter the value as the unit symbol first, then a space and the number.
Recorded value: mL 325
